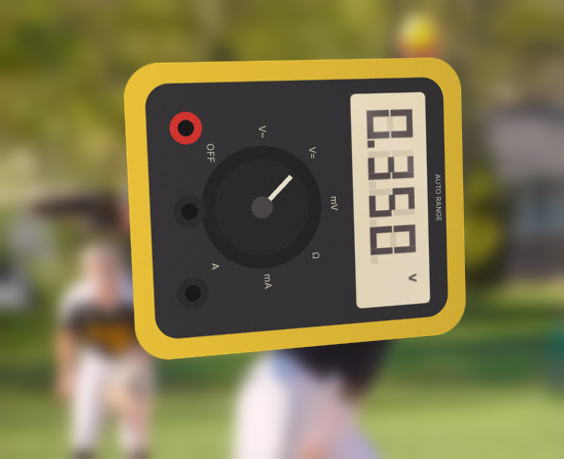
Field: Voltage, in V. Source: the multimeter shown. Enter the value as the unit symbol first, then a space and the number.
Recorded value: V 0.350
